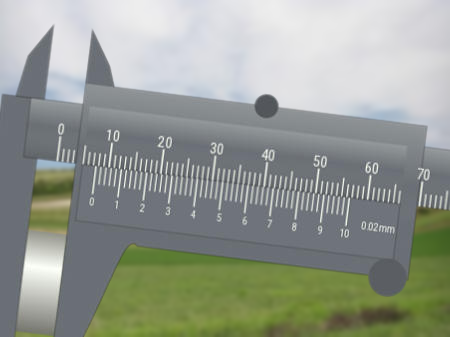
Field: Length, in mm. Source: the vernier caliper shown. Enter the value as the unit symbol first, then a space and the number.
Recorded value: mm 7.5
